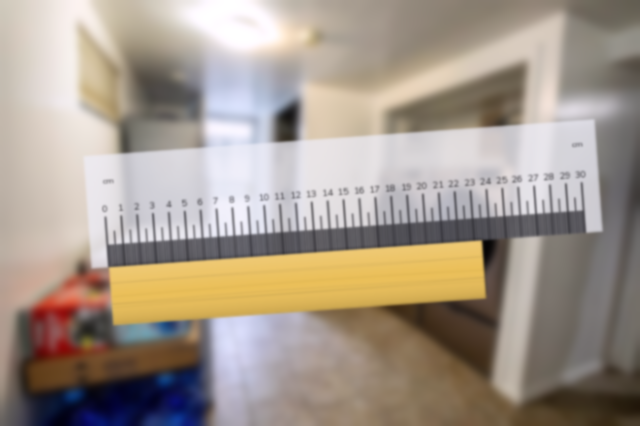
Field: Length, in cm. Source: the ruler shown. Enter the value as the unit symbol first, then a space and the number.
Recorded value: cm 23.5
